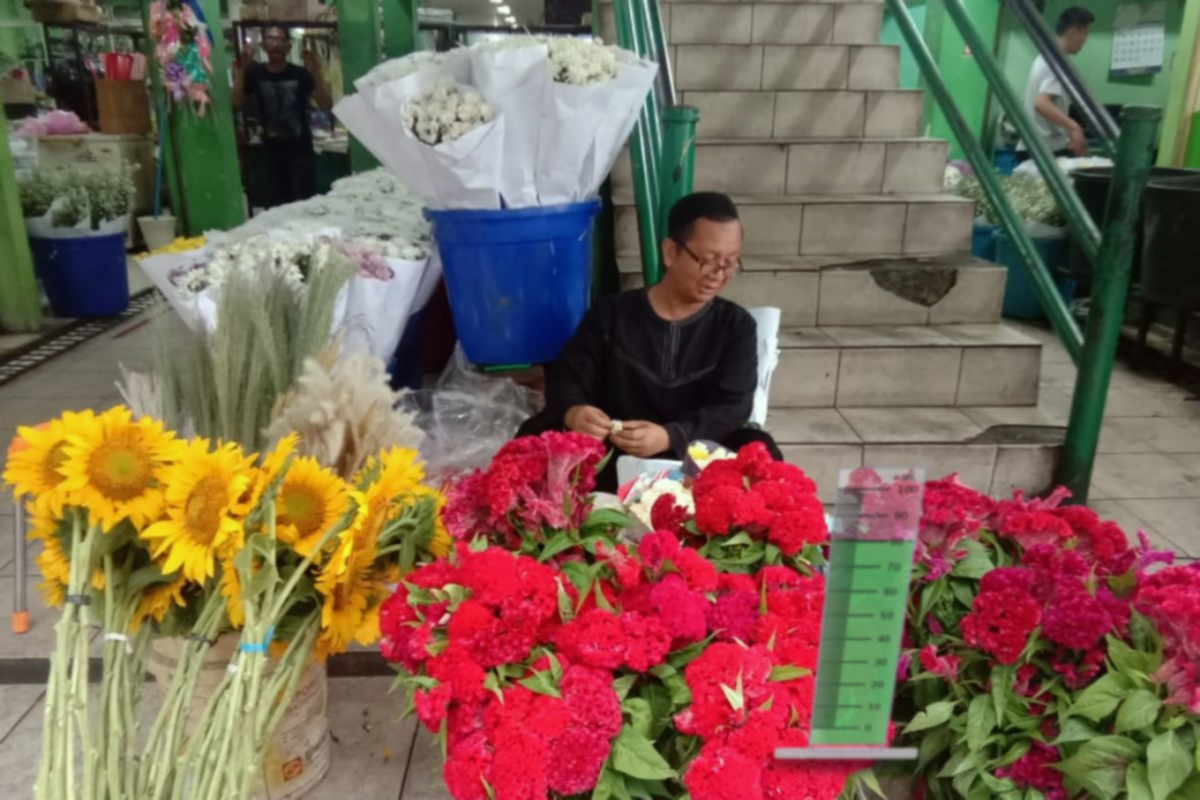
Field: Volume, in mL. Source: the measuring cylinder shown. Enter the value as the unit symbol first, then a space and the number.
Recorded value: mL 80
